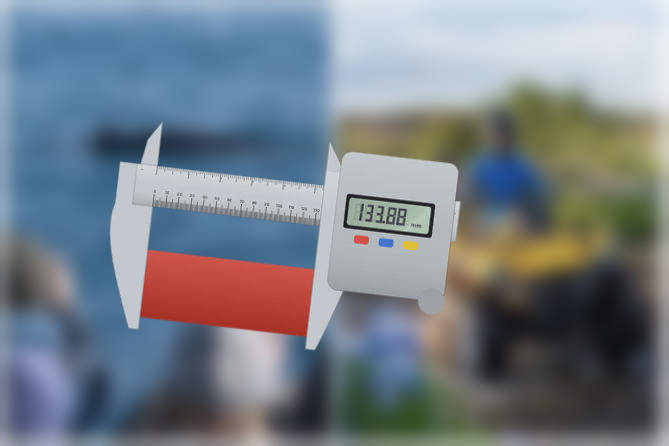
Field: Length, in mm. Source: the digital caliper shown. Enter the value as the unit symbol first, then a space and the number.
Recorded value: mm 133.88
